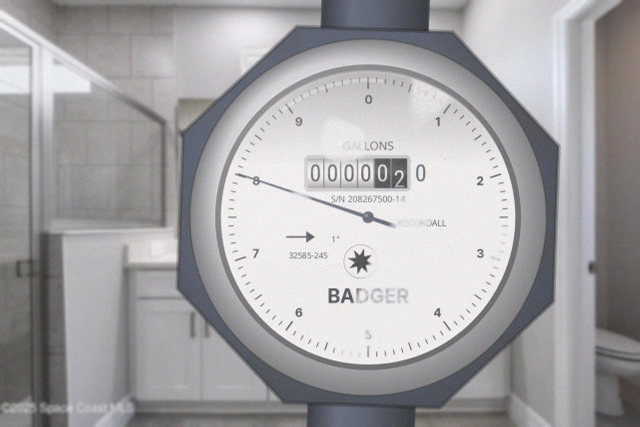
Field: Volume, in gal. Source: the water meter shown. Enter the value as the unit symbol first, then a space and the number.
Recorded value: gal 18.0
